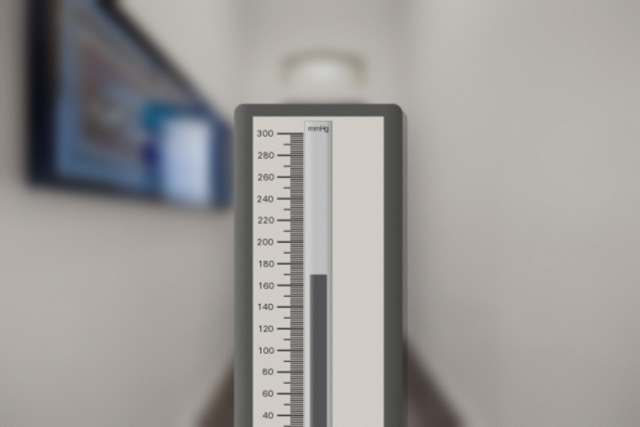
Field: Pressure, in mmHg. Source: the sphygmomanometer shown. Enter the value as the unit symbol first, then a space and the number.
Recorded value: mmHg 170
